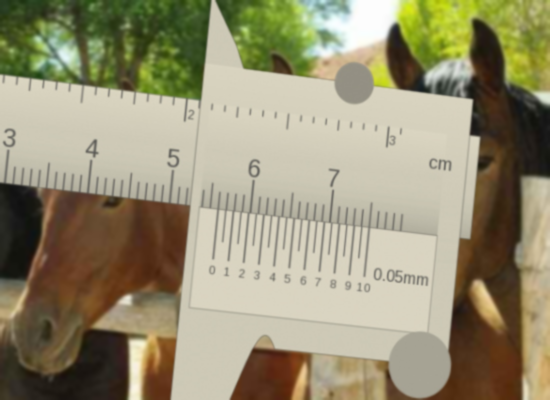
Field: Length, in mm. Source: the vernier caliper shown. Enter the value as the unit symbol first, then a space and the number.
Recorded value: mm 56.0
